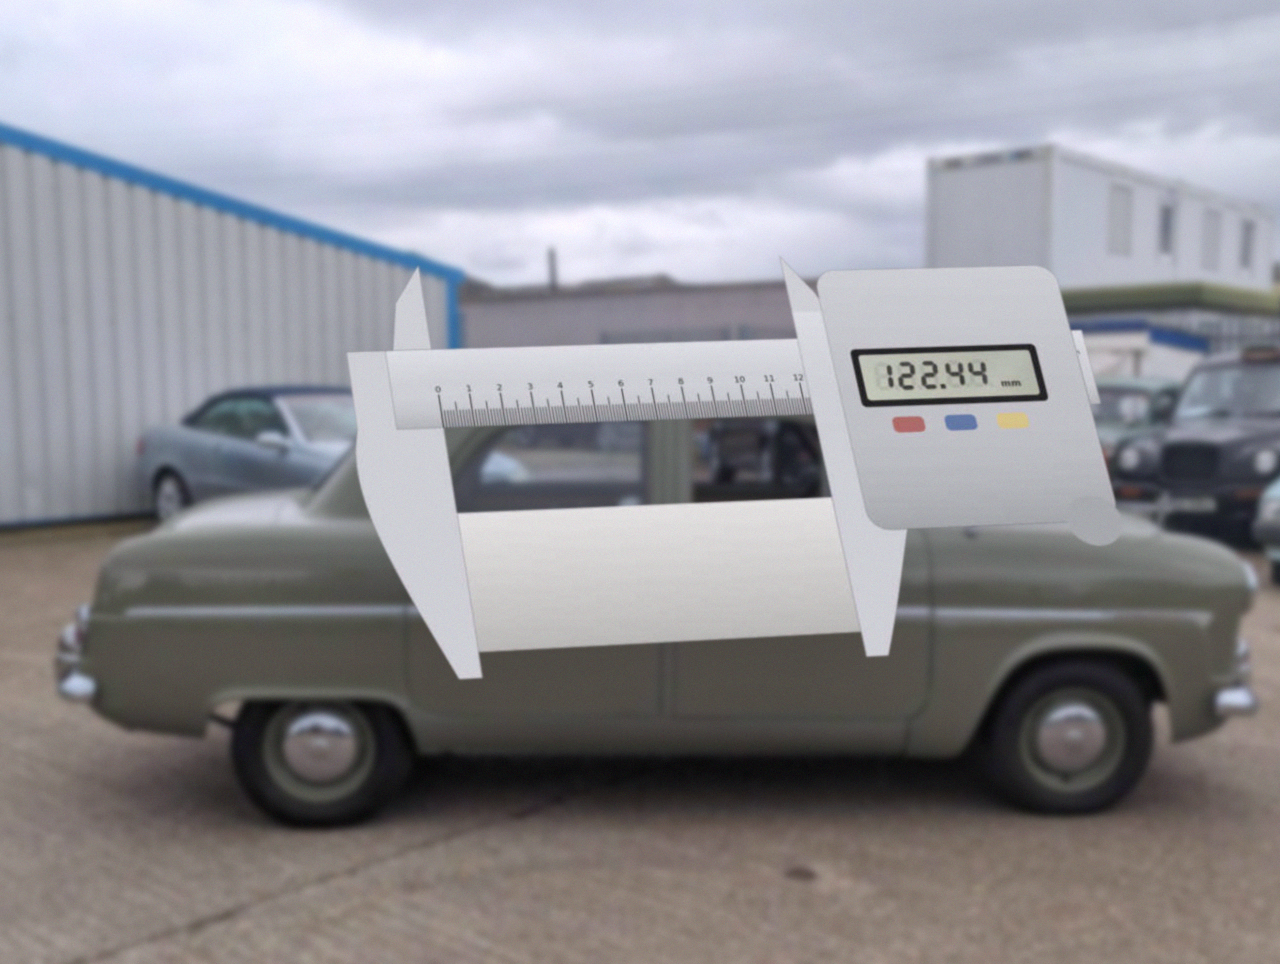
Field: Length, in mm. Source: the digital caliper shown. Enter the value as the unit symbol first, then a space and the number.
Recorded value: mm 122.44
